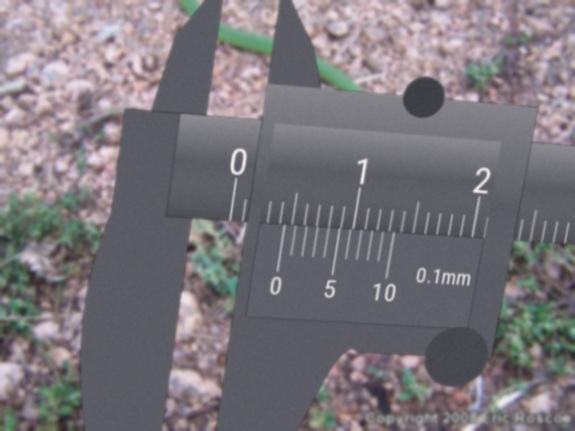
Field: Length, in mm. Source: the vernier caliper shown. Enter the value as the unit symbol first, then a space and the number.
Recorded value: mm 4.4
